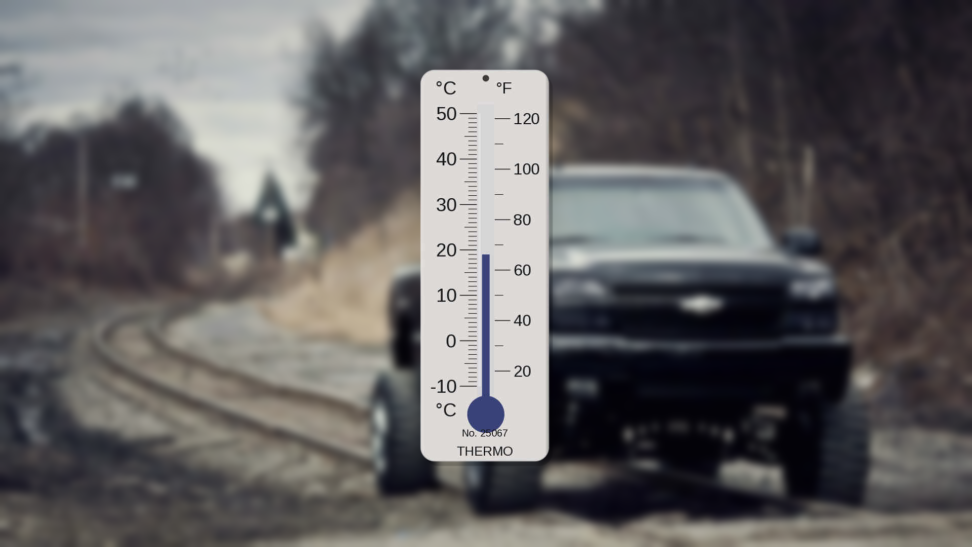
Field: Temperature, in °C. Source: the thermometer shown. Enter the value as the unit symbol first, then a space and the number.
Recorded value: °C 19
